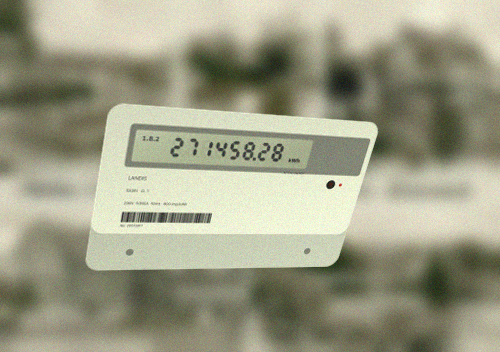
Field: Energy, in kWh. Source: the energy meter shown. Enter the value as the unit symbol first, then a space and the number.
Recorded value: kWh 271458.28
